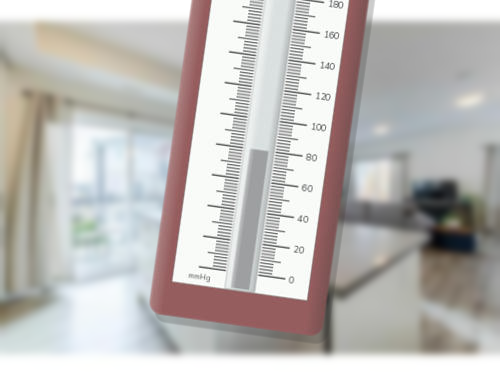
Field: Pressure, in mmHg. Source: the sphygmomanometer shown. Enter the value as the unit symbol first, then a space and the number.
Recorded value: mmHg 80
